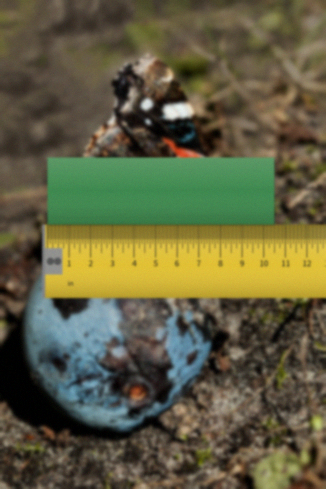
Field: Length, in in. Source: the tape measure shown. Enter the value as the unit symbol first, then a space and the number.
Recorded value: in 10.5
